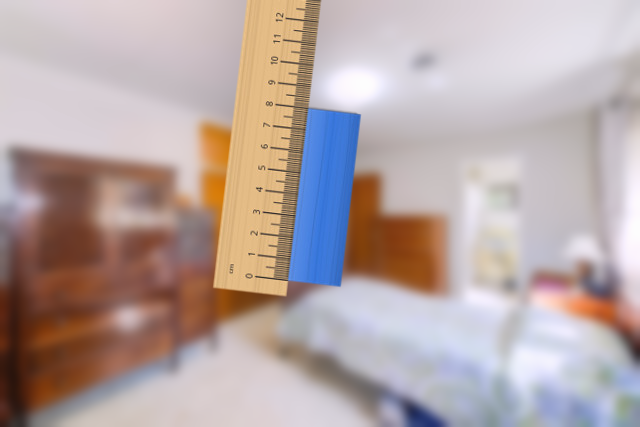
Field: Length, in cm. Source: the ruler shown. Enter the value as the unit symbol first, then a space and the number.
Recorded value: cm 8
